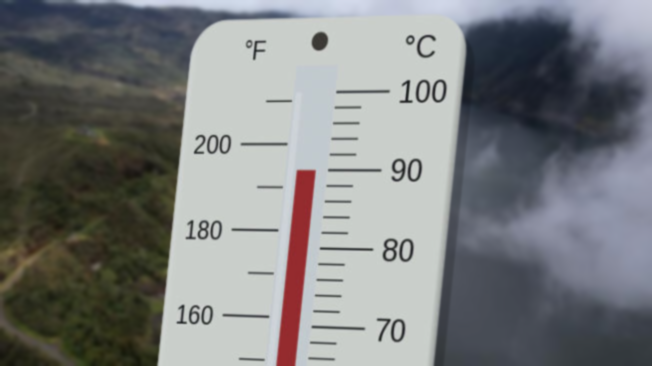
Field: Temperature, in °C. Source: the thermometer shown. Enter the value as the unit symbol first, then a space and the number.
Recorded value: °C 90
